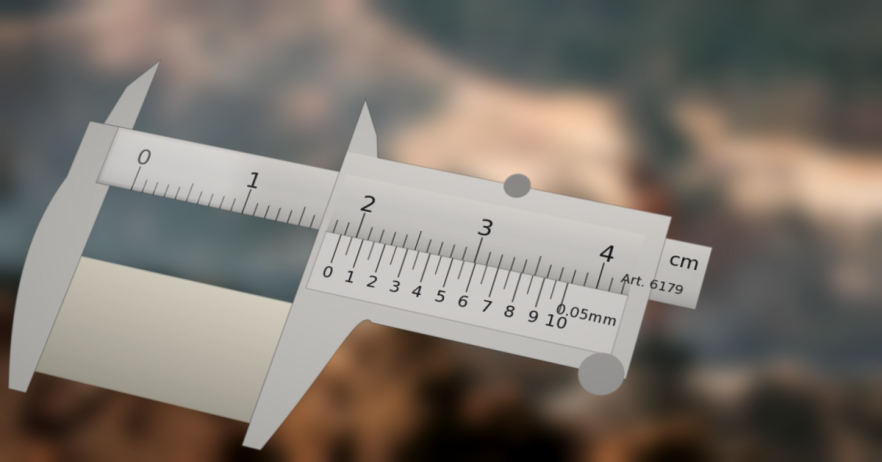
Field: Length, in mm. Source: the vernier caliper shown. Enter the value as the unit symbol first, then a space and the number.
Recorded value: mm 18.7
